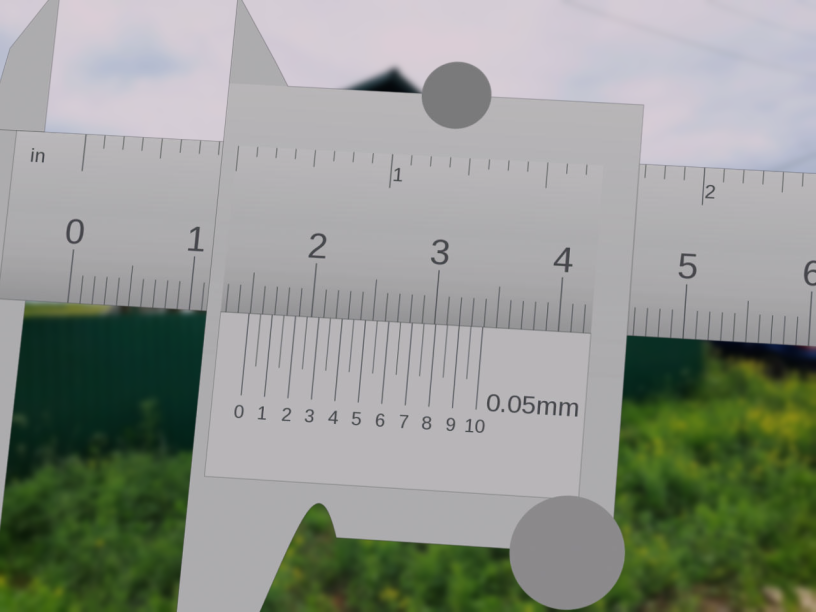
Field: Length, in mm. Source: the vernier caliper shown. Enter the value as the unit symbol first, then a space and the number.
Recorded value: mm 14.9
